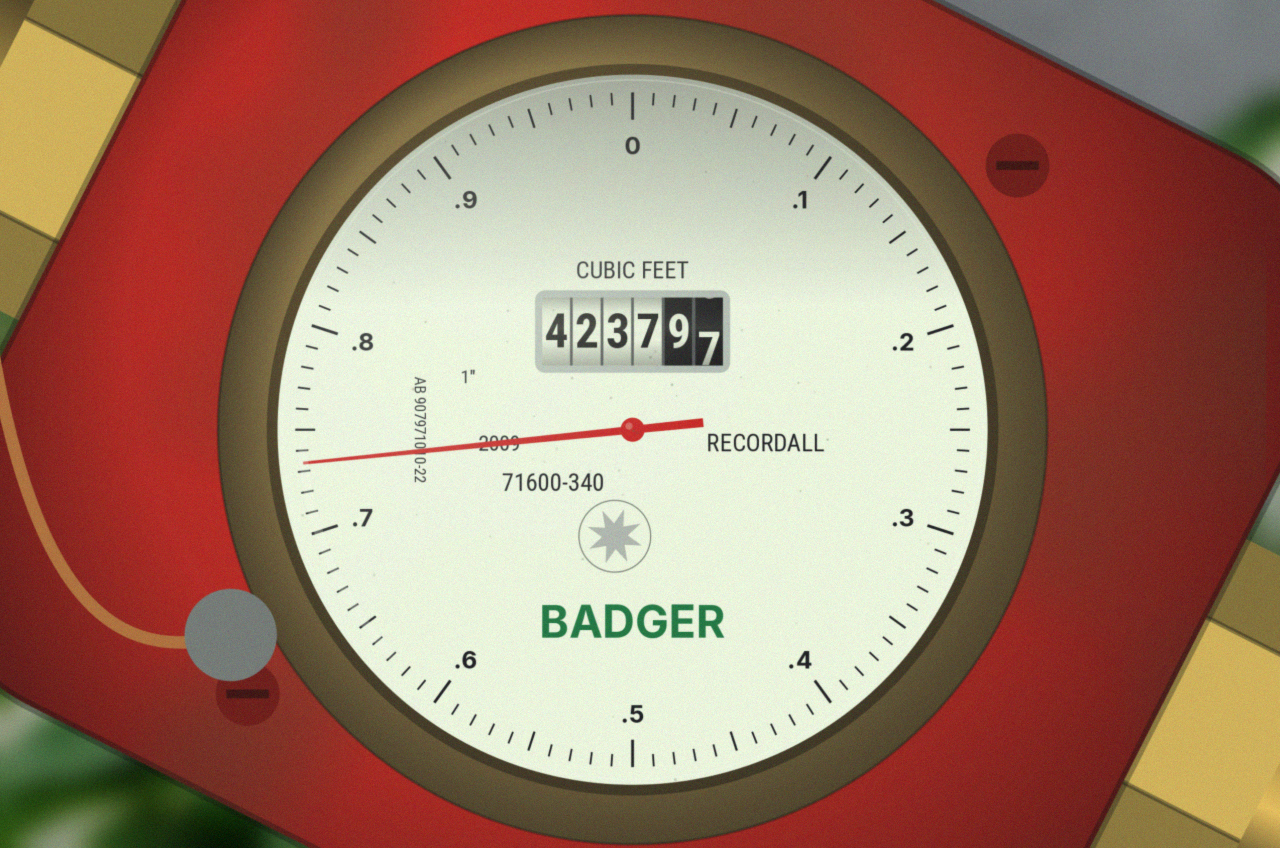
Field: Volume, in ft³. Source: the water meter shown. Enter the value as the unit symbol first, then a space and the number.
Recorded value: ft³ 423796.73
